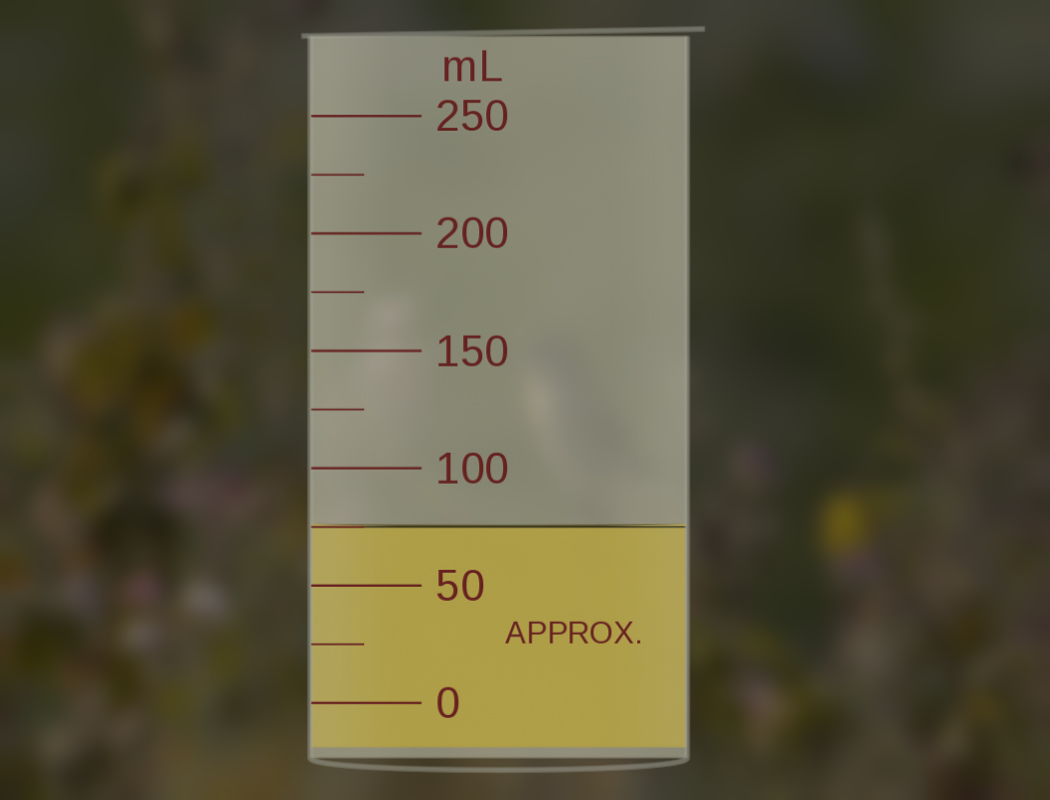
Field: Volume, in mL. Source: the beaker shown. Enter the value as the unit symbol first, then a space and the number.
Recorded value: mL 75
